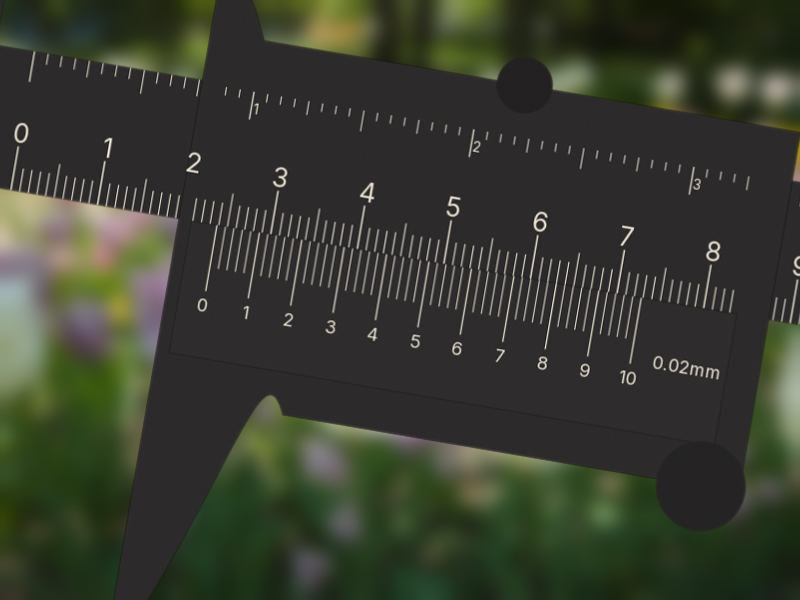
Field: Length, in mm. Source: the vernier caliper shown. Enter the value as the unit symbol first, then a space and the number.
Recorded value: mm 23.8
